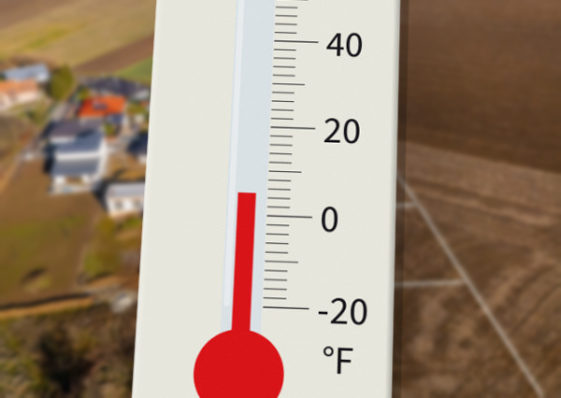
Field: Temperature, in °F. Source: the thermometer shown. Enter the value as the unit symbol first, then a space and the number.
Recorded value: °F 5
